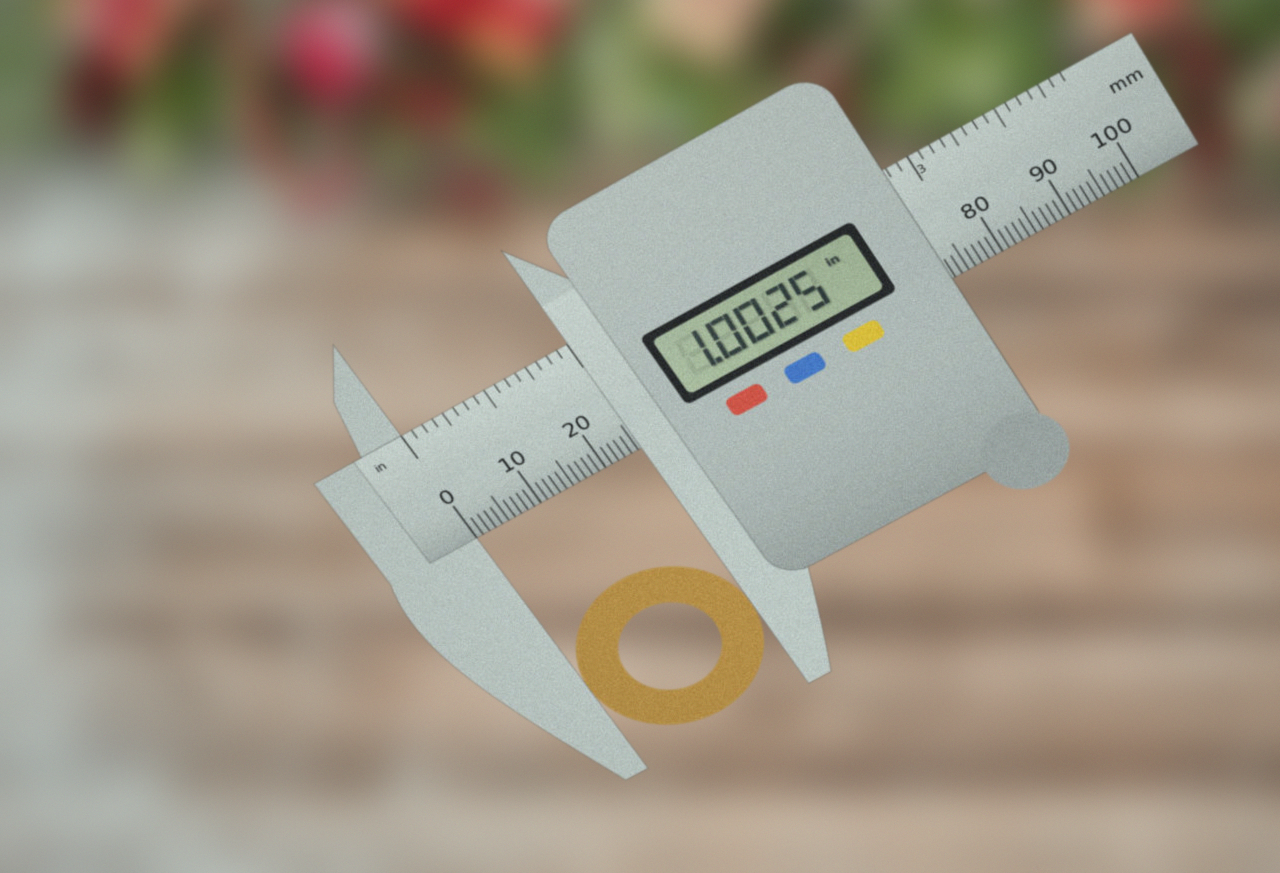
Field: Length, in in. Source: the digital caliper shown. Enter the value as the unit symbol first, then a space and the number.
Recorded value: in 1.0025
